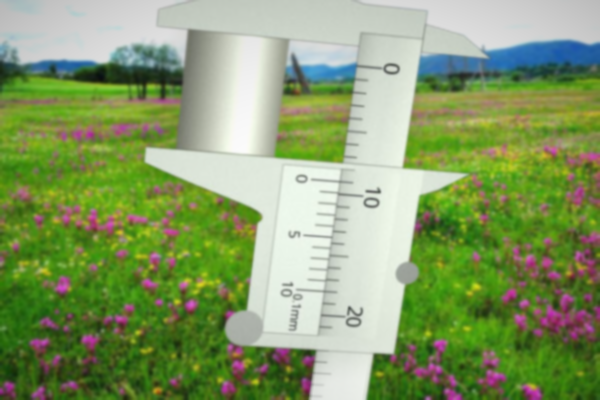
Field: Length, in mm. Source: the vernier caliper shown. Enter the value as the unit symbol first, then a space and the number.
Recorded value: mm 9.0
